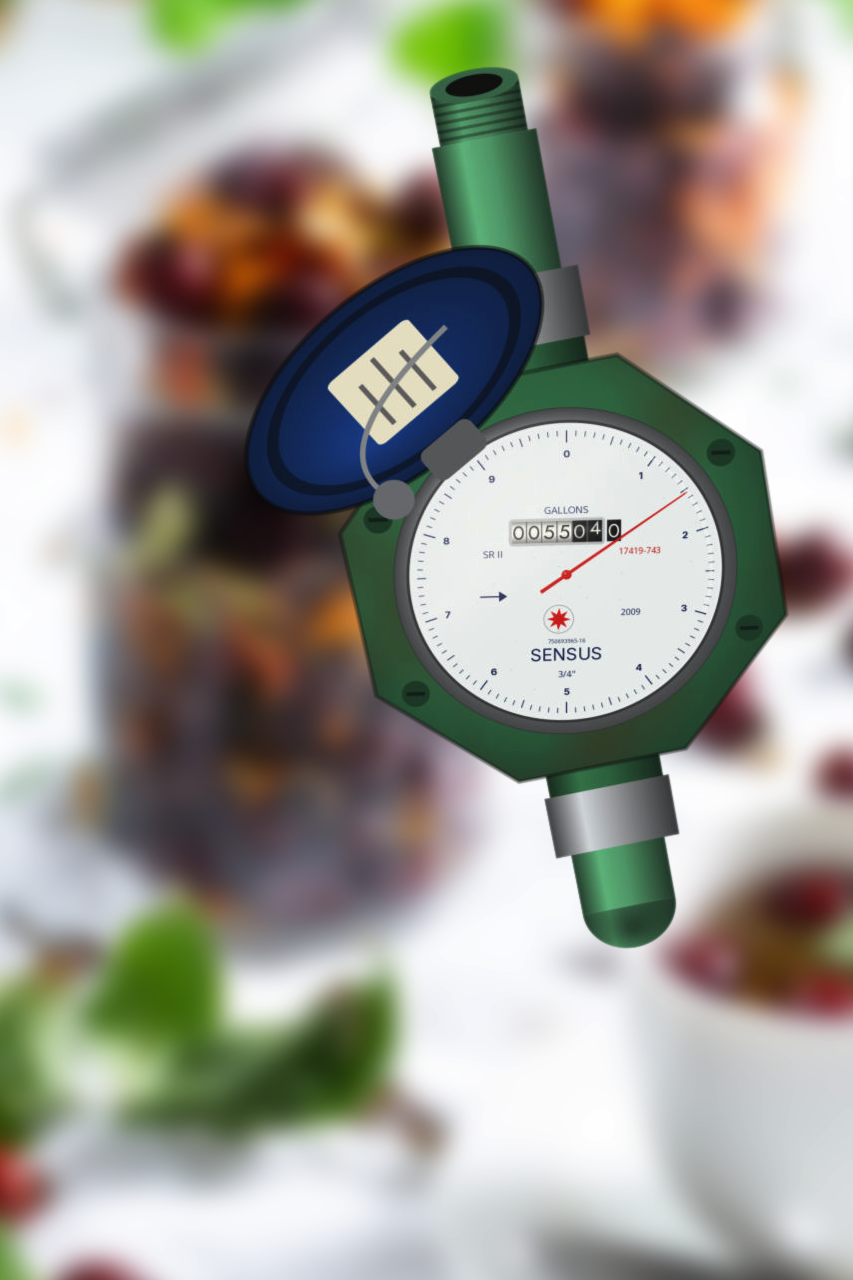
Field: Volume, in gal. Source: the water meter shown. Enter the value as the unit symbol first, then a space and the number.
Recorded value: gal 55041.5
